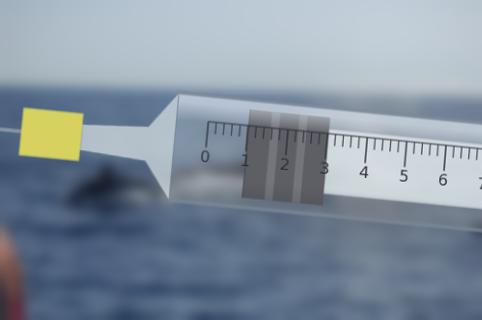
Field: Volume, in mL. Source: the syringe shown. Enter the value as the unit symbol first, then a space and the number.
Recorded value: mL 1
